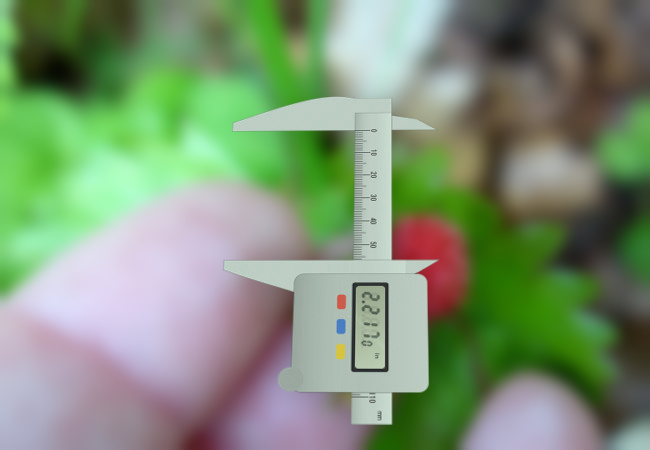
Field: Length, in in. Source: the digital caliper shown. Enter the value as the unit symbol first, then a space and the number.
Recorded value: in 2.2170
